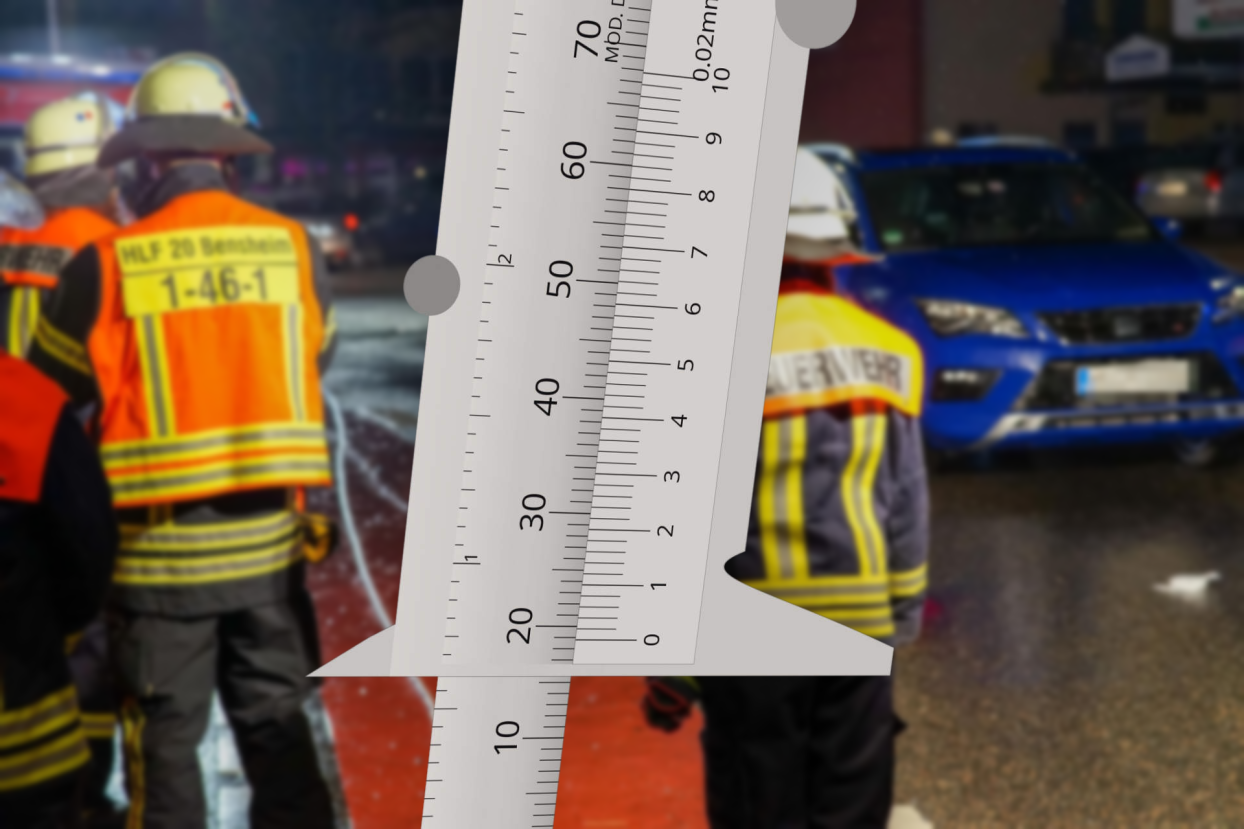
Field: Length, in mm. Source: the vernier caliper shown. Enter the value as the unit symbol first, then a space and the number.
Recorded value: mm 18.8
